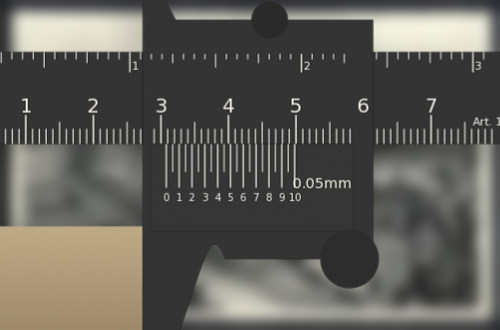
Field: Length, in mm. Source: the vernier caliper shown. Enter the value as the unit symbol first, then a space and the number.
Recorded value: mm 30.8
